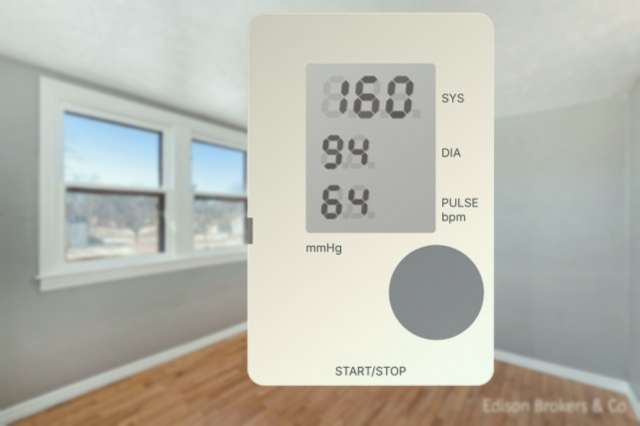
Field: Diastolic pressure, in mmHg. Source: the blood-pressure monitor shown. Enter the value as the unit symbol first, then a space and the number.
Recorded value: mmHg 94
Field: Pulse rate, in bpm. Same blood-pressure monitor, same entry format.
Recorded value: bpm 64
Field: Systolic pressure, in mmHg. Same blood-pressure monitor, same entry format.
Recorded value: mmHg 160
